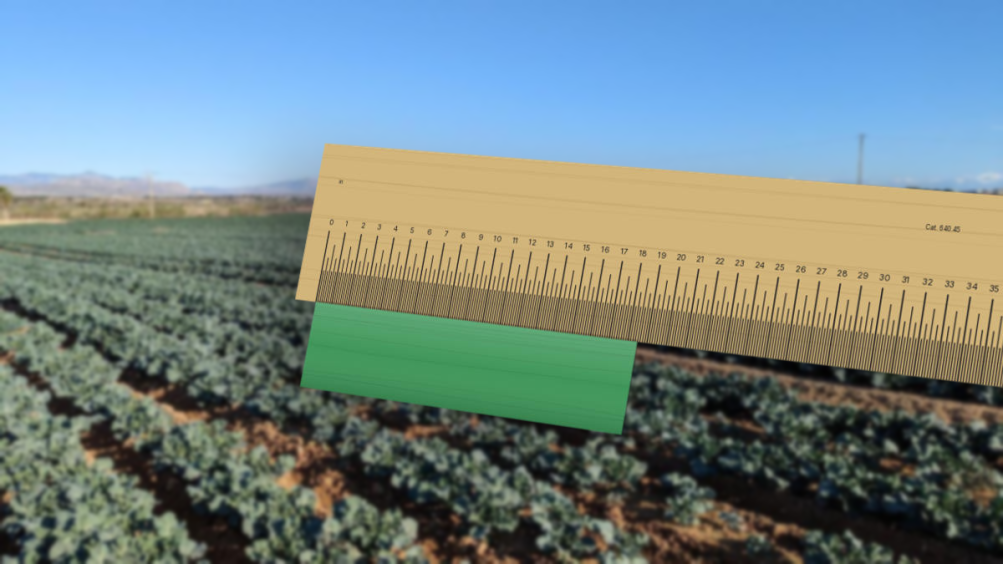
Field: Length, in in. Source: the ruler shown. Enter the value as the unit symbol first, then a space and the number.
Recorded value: in 18.5
